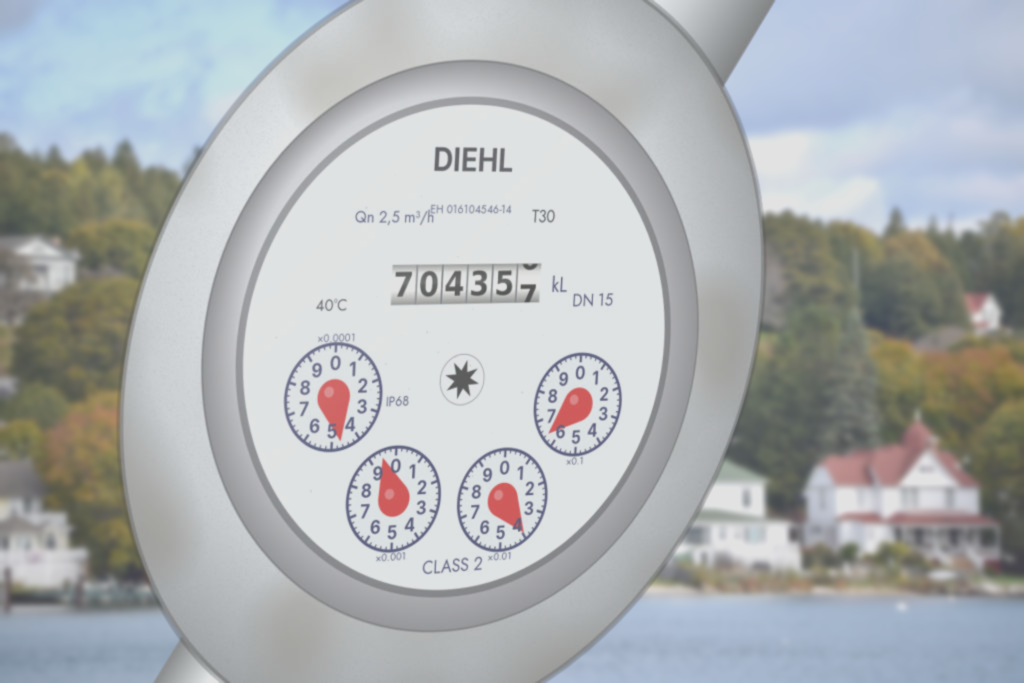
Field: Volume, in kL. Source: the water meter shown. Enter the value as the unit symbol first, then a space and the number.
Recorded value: kL 704356.6394
